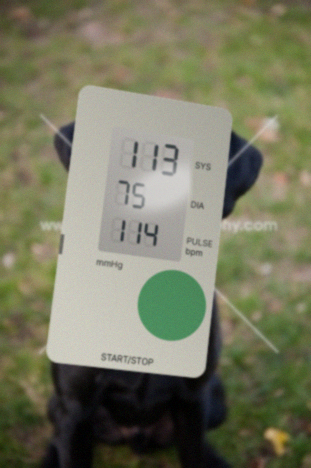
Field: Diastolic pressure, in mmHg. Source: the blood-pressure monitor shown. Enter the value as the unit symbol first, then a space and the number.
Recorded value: mmHg 75
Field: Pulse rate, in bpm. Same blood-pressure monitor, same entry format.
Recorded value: bpm 114
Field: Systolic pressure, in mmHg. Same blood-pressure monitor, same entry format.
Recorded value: mmHg 113
